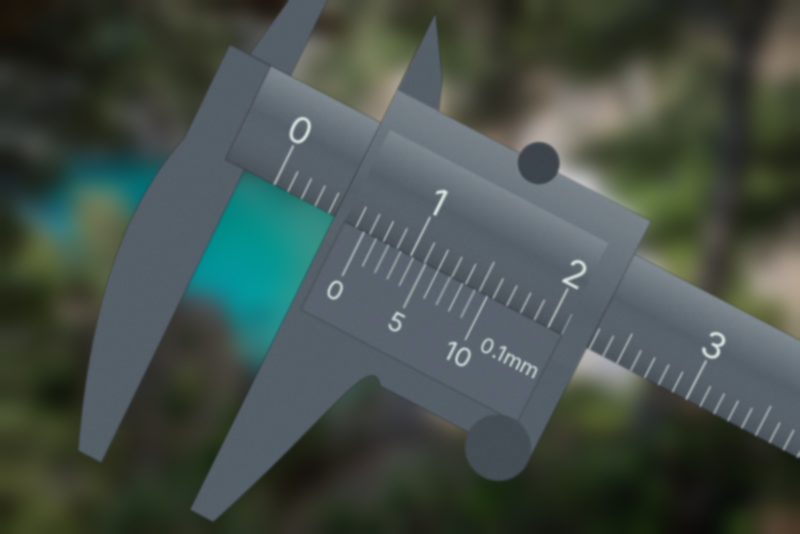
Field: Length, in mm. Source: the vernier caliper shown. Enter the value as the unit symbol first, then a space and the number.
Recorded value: mm 6.6
